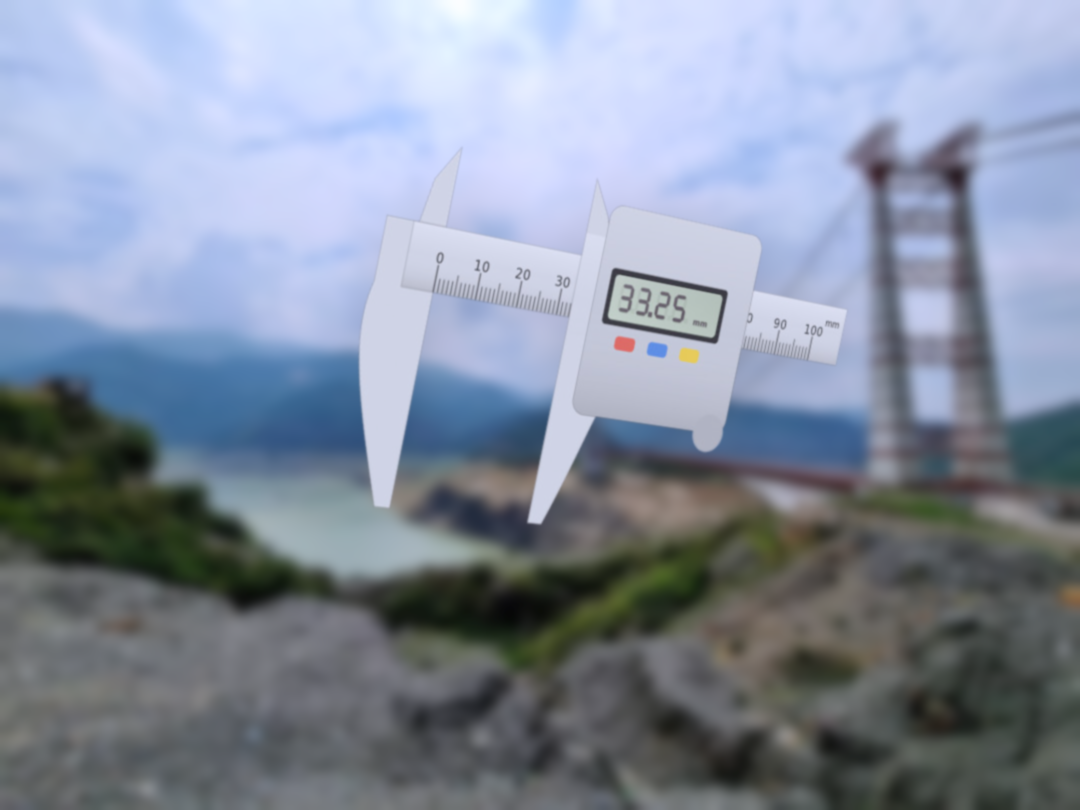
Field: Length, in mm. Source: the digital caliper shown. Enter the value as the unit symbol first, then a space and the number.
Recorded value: mm 33.25
